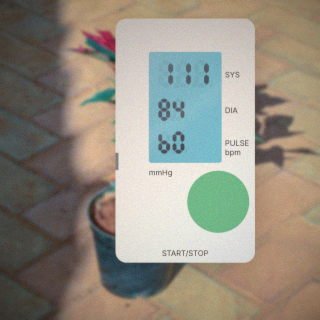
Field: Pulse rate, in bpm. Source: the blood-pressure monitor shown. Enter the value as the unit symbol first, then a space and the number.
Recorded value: bpm 60
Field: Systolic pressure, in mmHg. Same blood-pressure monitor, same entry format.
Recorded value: mmHg 111
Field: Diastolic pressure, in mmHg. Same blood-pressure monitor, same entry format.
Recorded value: mmHg 84
